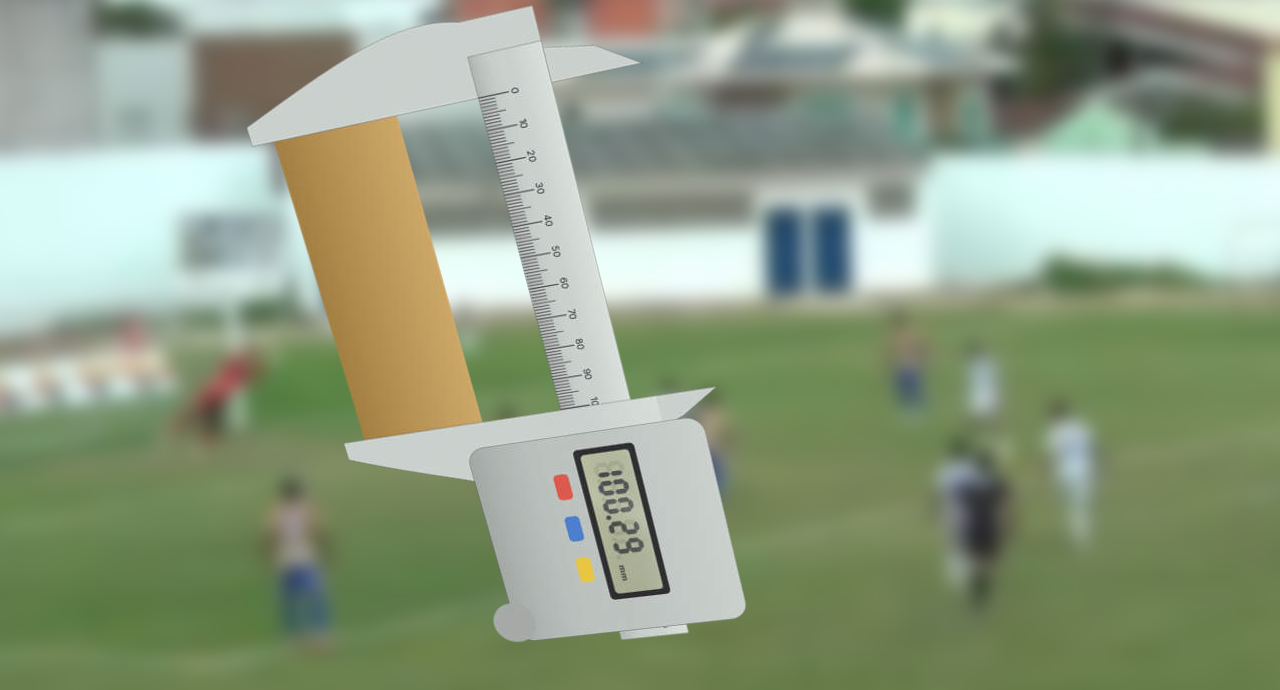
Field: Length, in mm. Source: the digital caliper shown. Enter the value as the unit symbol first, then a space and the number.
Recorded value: mm 100.29
